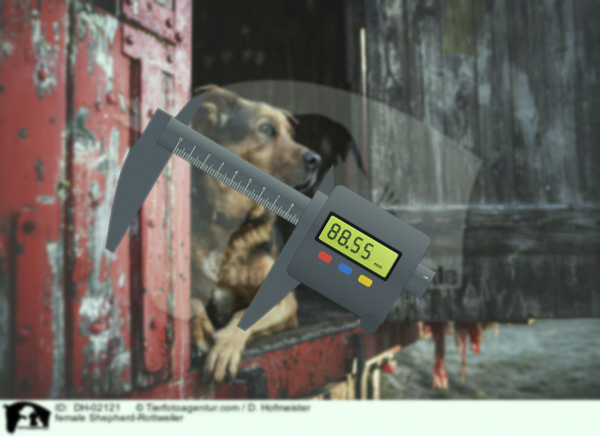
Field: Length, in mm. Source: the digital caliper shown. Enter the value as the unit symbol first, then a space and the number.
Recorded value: mm 88.55
